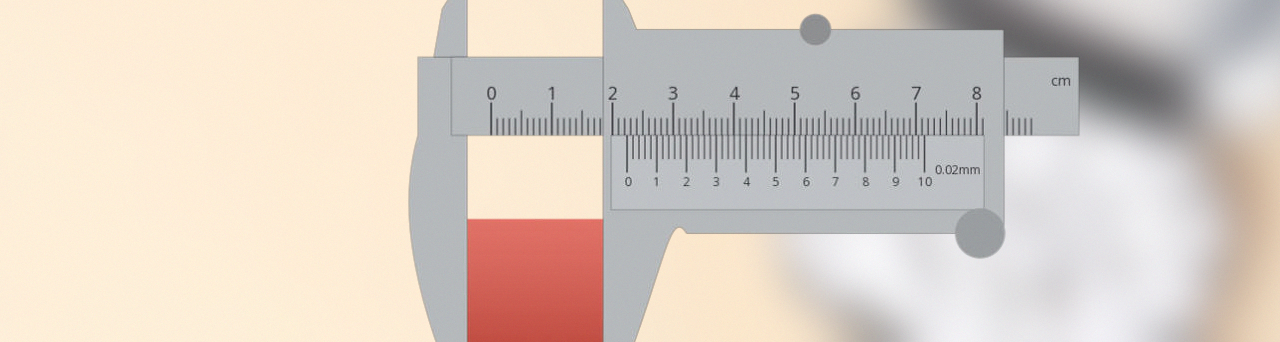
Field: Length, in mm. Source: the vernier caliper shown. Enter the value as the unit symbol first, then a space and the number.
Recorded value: mm 22.4
